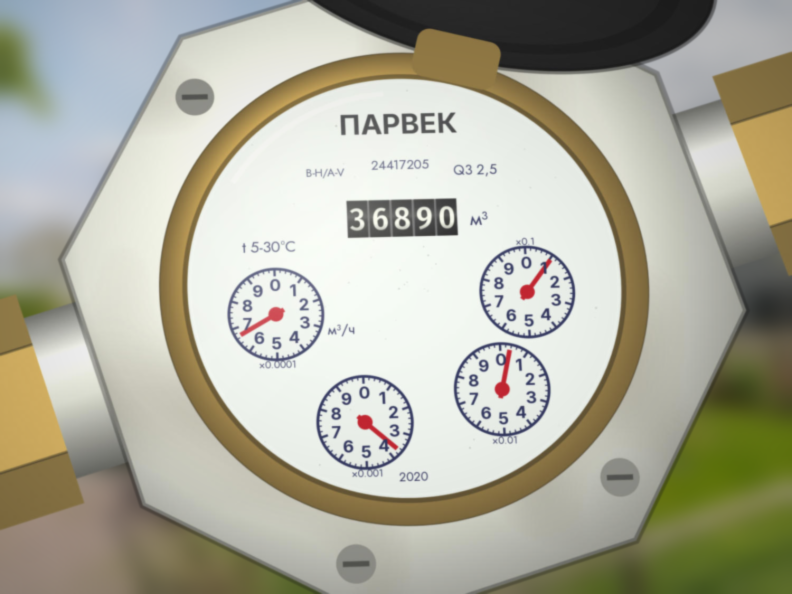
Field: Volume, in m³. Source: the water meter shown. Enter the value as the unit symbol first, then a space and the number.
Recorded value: m³ 36890.1036
